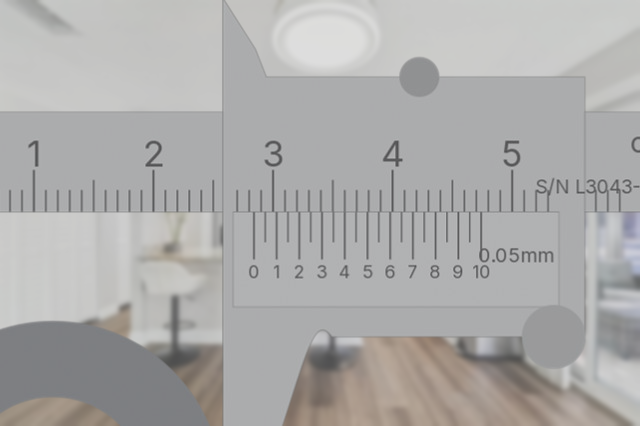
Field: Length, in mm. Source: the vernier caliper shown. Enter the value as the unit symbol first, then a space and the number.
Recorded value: mm 28.4
